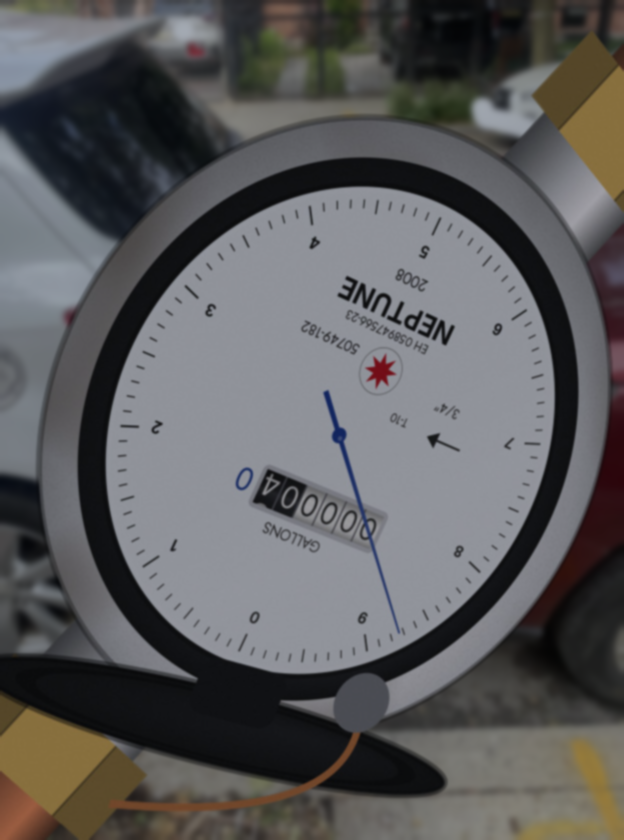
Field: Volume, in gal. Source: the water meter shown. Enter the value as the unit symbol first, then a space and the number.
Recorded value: gal 38.7
